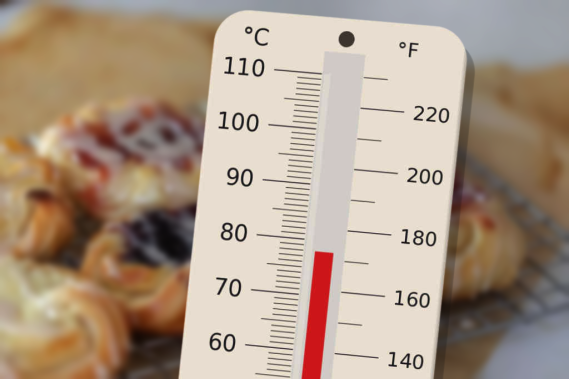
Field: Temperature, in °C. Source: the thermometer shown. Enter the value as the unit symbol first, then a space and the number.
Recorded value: °C 78
